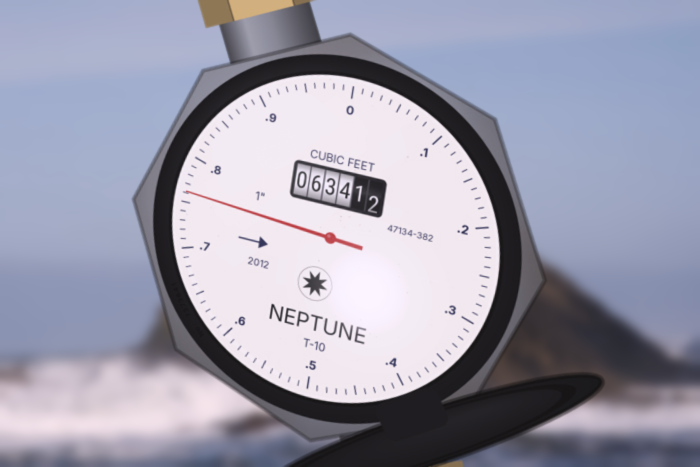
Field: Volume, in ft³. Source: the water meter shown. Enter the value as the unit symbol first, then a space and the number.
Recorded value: ft³ 63411.76
